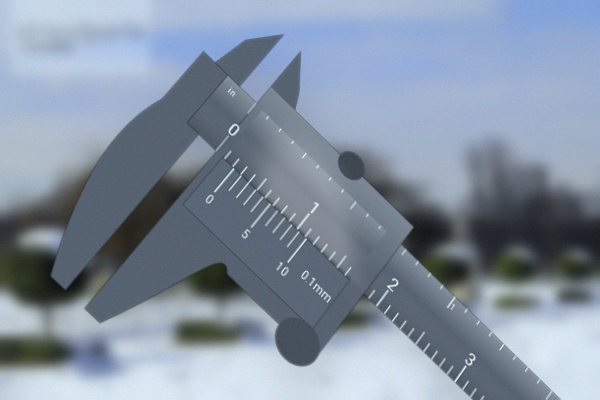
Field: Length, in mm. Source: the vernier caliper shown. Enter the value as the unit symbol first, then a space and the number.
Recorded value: mm 2.2
